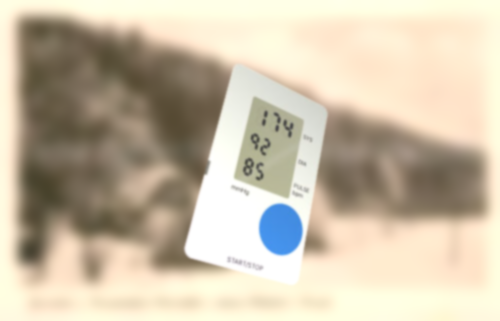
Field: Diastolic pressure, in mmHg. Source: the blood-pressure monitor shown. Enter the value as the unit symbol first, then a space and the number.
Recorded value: mmHg 92
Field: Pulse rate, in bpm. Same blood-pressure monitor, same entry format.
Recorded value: bpm 85
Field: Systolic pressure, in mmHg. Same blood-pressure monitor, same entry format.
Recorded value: mmHg 174
